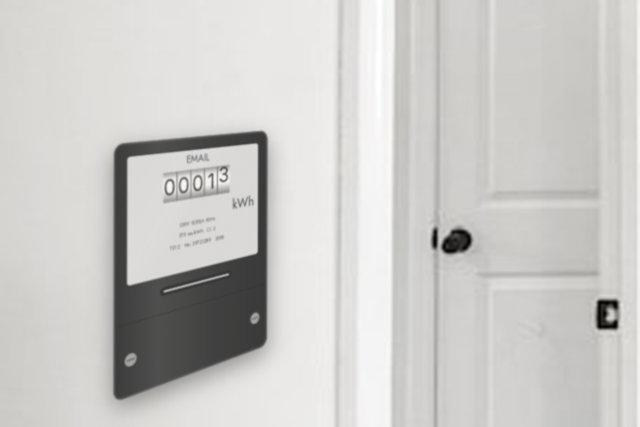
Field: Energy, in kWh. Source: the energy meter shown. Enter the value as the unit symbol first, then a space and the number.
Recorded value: kWh 13
